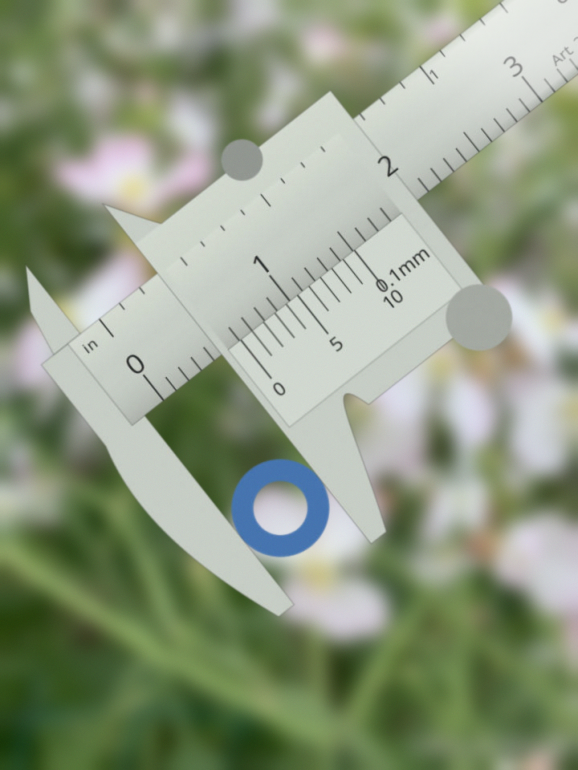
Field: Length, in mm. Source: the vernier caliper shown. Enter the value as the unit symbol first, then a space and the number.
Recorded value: mm 6.1
